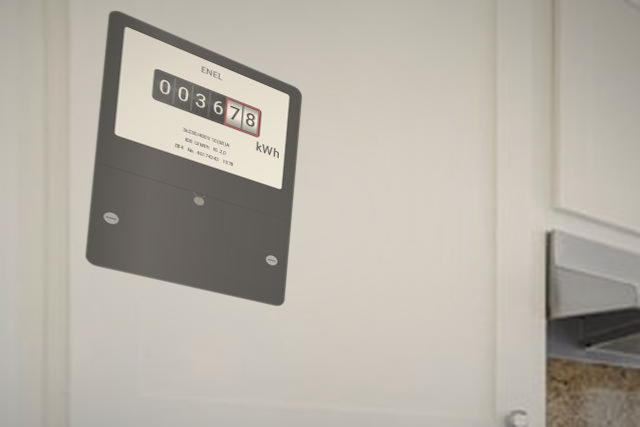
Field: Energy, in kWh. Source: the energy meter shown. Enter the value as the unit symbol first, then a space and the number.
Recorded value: kWh 36.78
